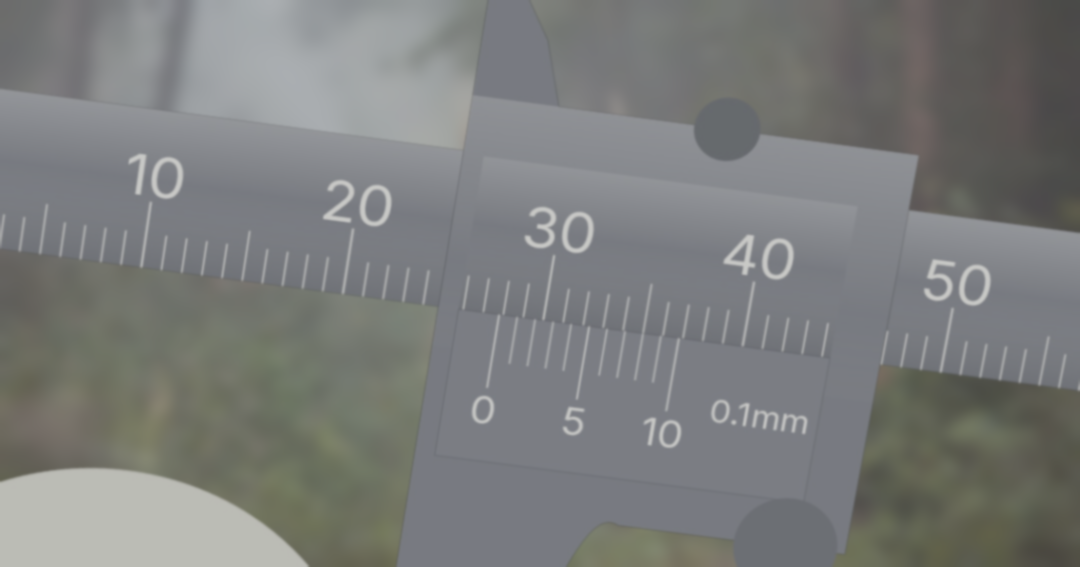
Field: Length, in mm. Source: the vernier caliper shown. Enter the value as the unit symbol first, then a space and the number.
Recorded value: mm 27.8
